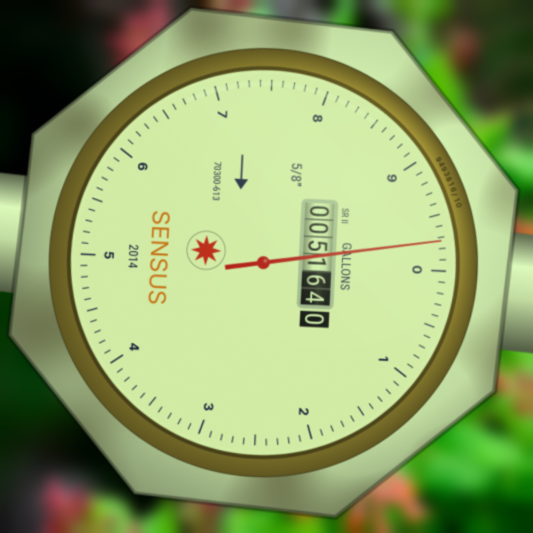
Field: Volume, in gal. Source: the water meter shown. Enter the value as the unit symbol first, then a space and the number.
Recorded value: gal 51639.7
